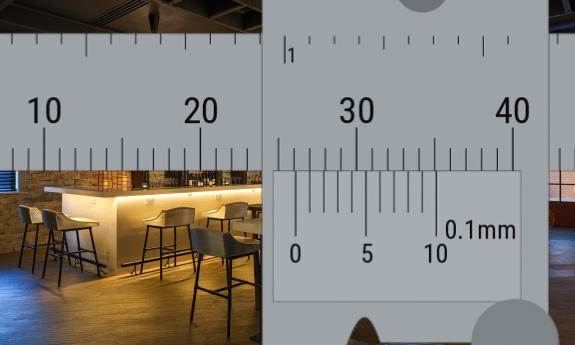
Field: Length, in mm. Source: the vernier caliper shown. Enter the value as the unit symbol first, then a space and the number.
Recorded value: mm 26.1
